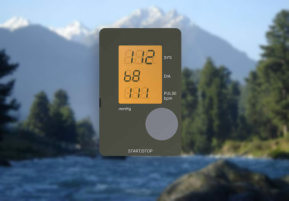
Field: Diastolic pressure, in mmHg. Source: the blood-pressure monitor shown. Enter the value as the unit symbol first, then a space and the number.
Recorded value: mmHg 68
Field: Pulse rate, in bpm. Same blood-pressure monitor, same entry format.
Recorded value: bpm 111
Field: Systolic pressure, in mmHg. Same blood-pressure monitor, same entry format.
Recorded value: mmHg 112
